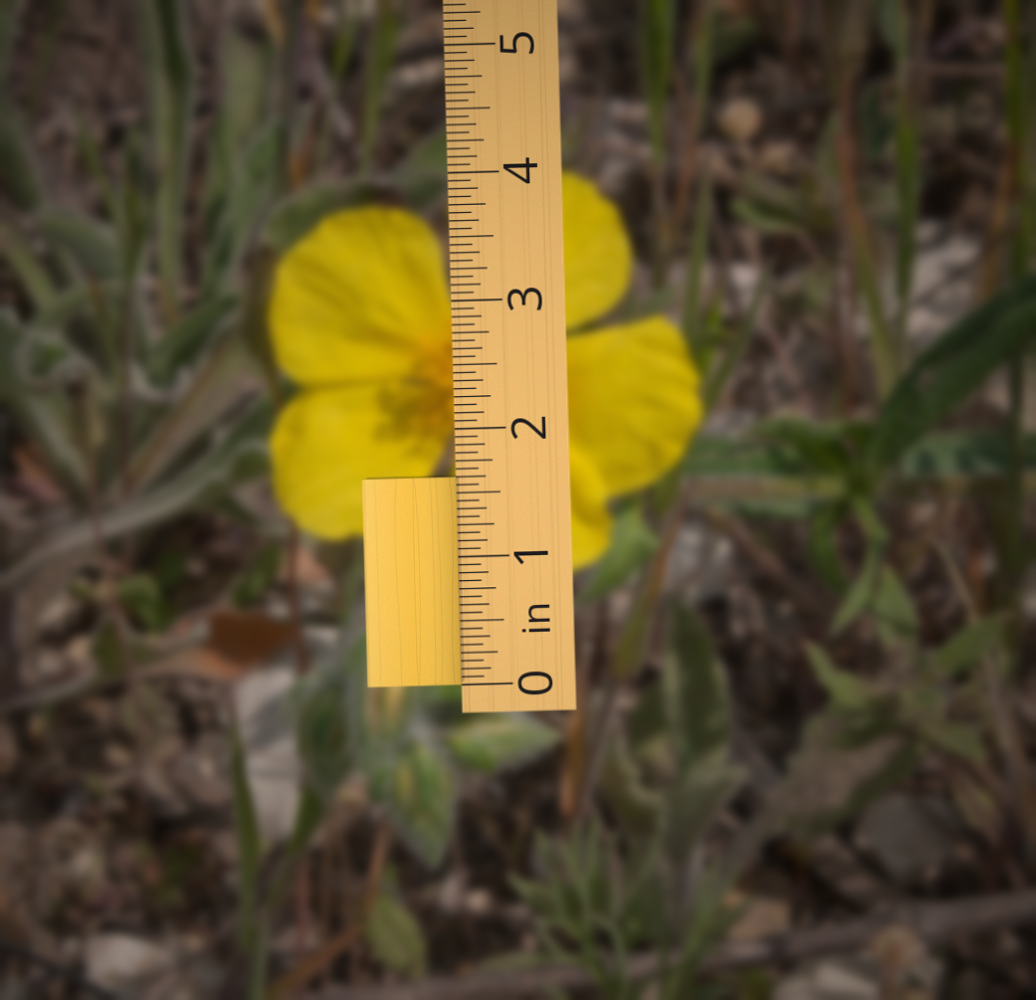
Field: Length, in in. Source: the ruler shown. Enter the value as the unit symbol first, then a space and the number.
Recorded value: in 1.625
